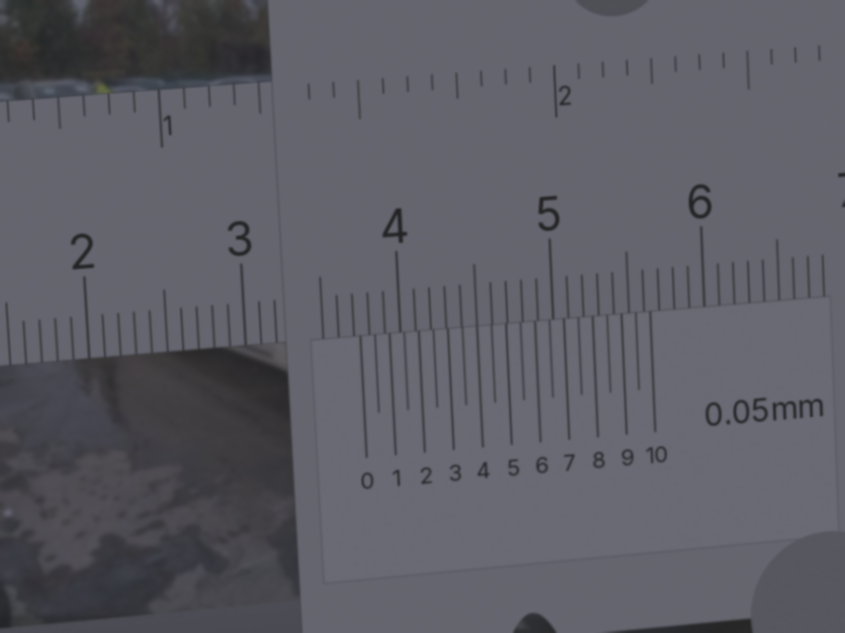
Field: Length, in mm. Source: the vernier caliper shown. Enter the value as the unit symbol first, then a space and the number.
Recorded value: mm 37.4
